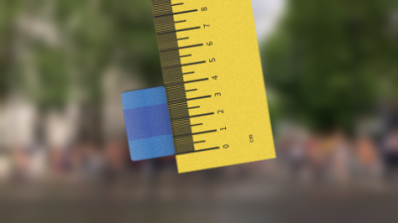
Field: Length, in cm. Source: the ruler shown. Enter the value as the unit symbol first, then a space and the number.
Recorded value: cm 4
